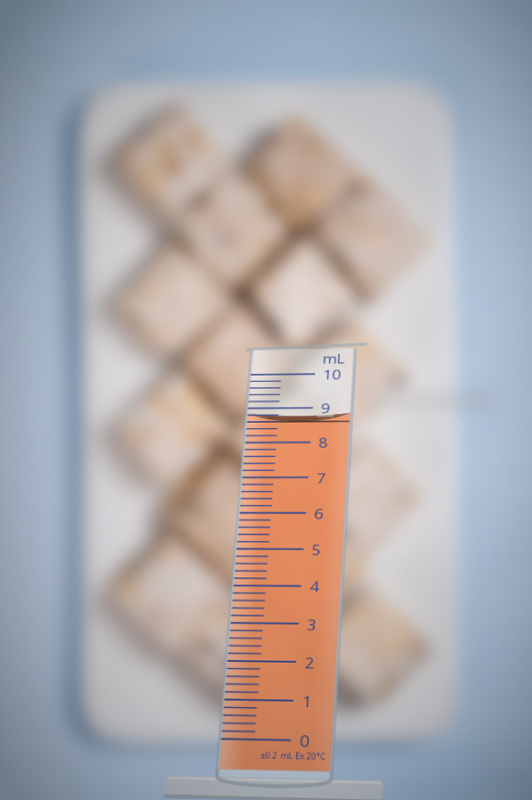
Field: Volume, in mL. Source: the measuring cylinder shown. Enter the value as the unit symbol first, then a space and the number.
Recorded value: mL 8.6
